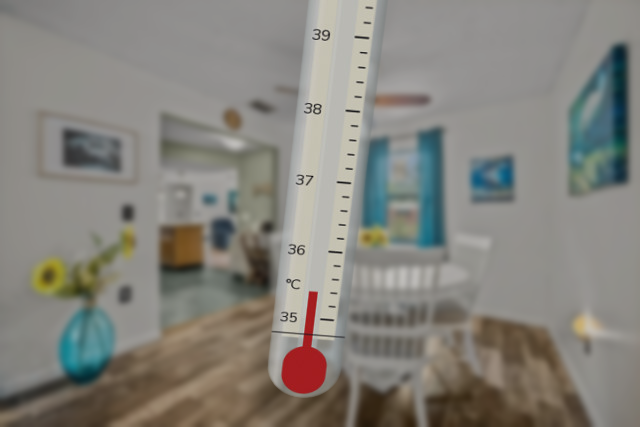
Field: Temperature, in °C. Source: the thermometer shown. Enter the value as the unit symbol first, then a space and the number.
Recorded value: °C 35.4
